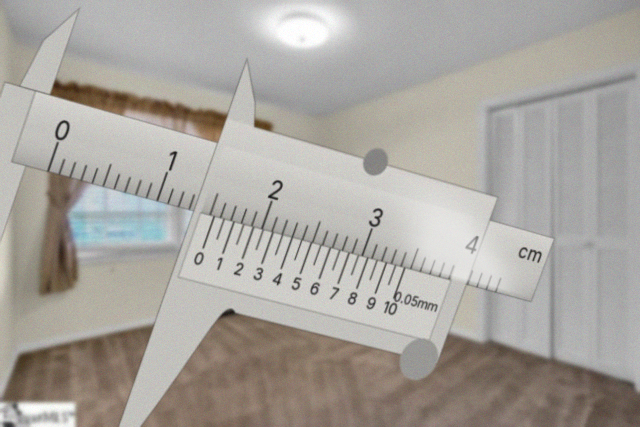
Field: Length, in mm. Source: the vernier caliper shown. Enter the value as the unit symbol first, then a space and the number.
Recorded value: mm 15.4
